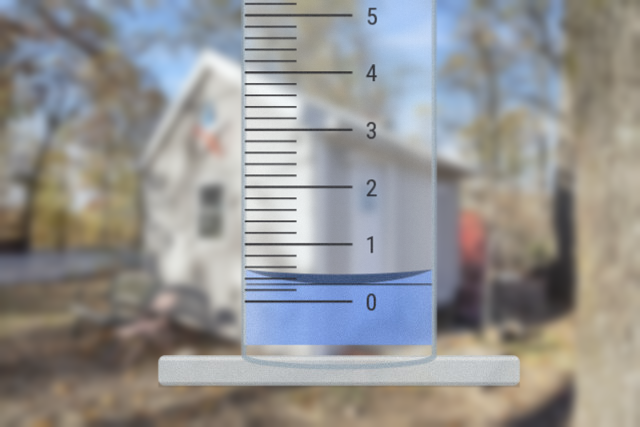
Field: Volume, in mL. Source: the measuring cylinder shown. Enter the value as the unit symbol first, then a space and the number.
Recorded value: mL 0.3
